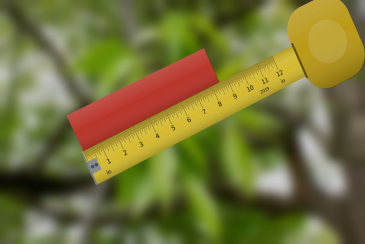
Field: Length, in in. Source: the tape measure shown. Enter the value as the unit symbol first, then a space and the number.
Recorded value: in 8.5
